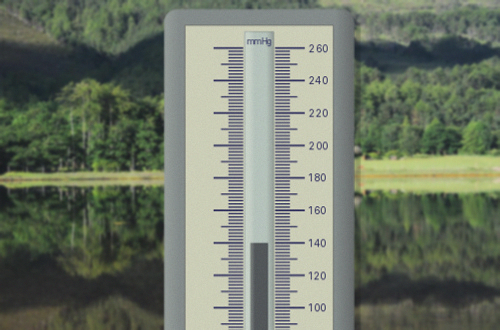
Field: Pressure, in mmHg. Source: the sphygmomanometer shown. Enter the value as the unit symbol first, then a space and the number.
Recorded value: mmHg 140
